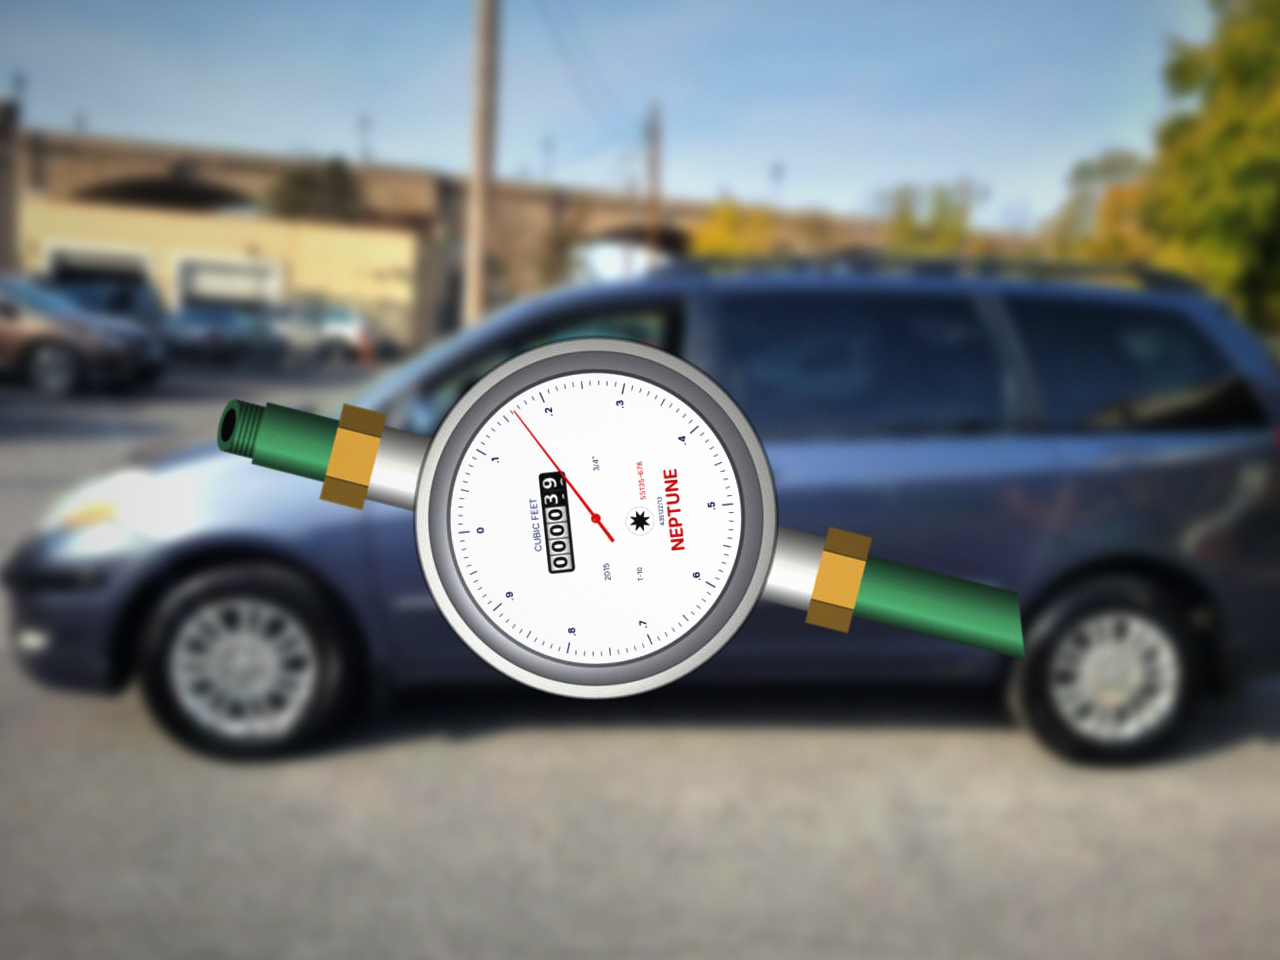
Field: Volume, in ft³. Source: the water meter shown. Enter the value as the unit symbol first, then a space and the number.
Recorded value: ft³ 39.16
